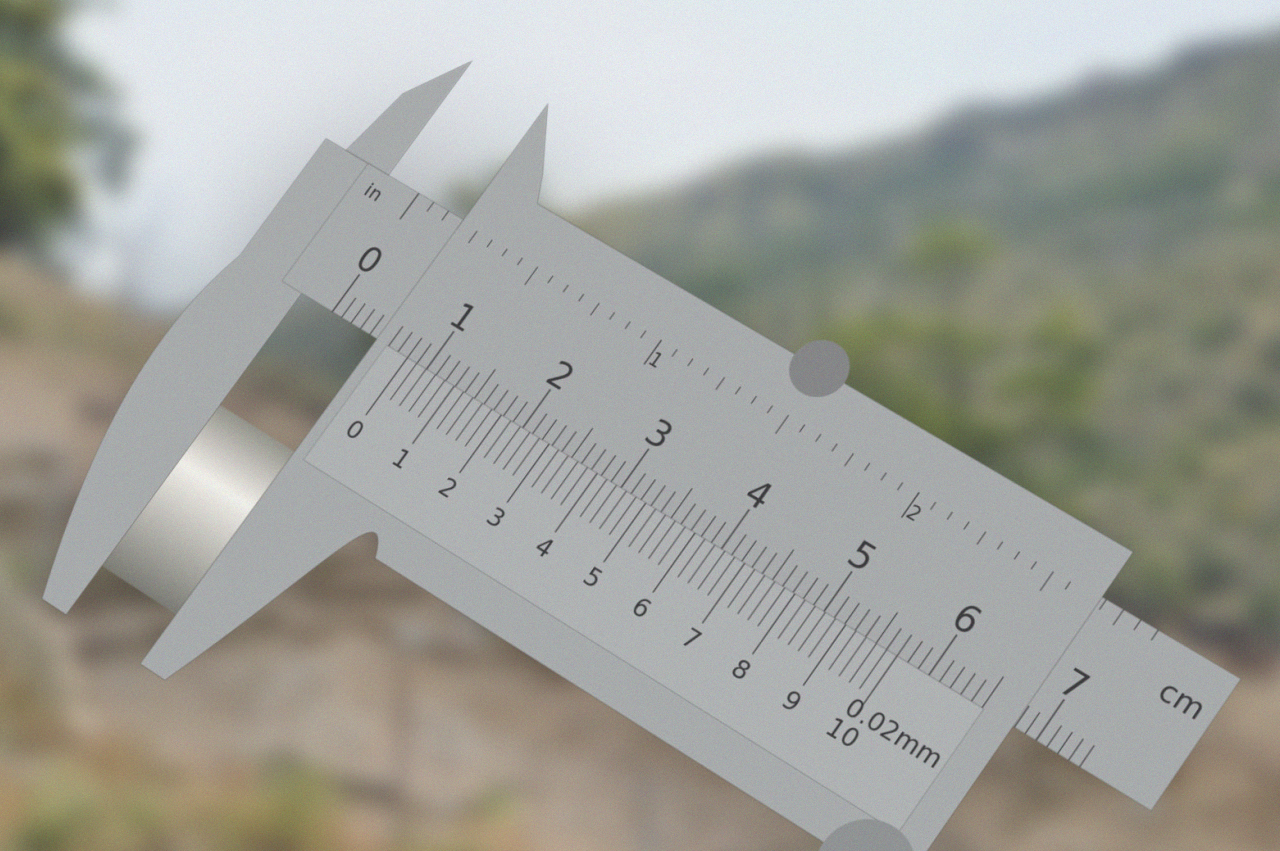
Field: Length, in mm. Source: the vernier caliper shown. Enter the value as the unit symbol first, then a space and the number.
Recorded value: mm 8.0
